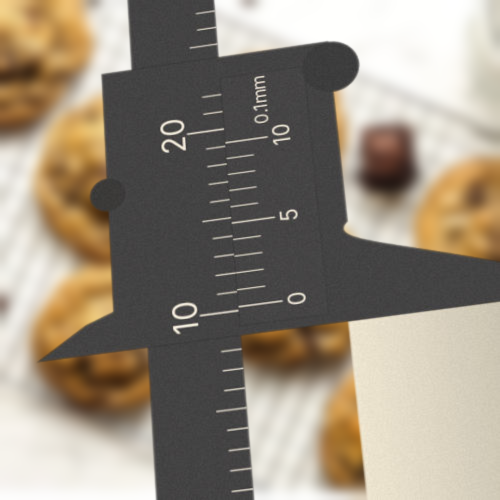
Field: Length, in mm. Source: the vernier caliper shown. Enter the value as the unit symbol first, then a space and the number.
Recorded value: mm 10.2
